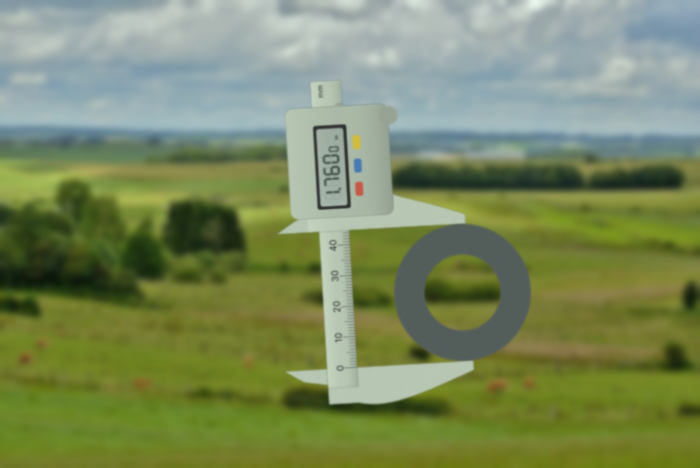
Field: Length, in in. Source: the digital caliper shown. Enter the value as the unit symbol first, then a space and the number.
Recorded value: in 1.7600
